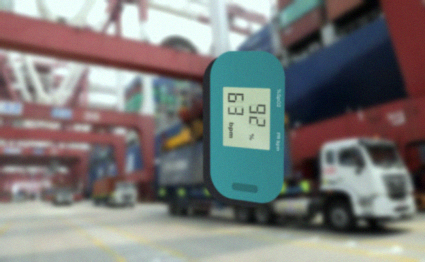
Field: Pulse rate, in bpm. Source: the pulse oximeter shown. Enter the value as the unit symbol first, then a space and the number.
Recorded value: bpm 63
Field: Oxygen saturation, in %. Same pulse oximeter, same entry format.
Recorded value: % 92
